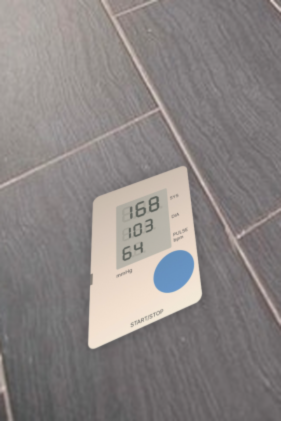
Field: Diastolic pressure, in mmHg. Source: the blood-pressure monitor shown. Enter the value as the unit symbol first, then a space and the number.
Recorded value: mmHg 103
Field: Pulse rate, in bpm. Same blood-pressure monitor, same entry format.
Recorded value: bpm 64
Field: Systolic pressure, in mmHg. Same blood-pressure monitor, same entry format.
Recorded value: mmHg 168
